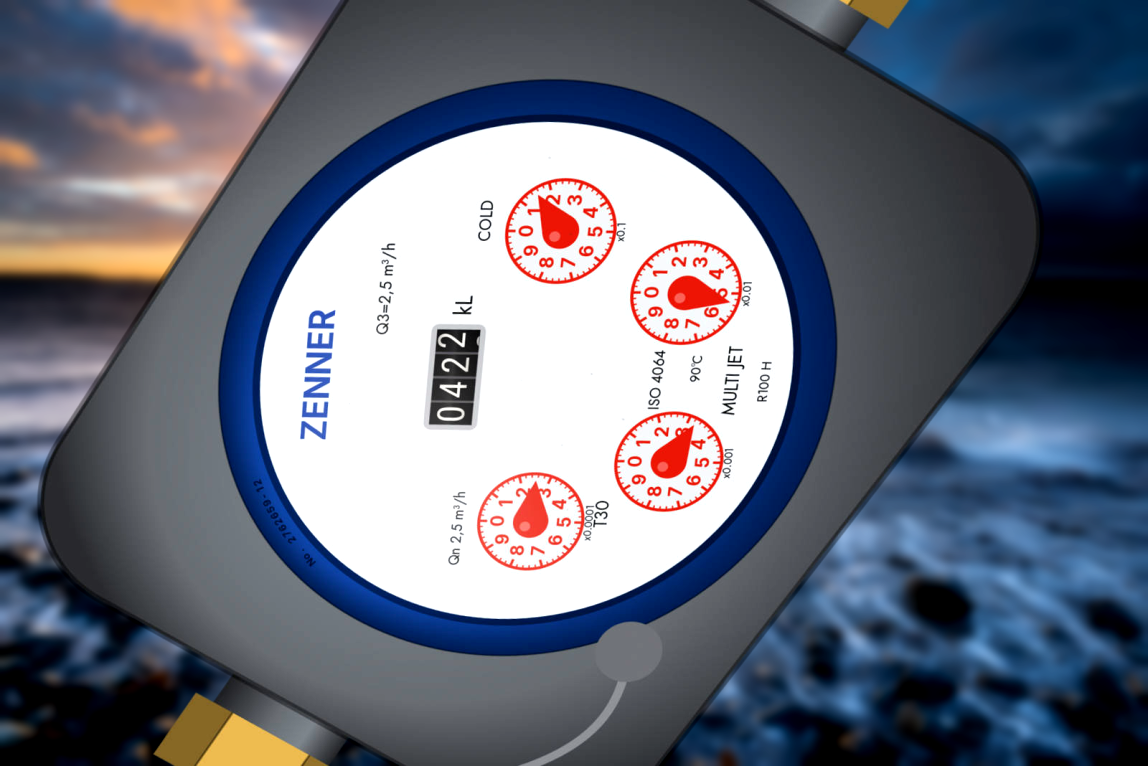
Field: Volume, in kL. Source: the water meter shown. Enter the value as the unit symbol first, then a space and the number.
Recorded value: kL 422.1532
